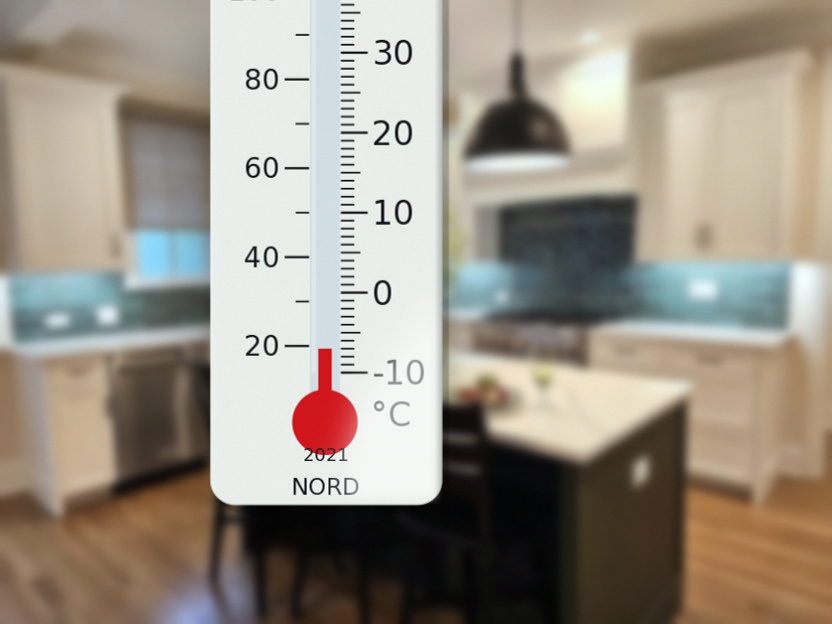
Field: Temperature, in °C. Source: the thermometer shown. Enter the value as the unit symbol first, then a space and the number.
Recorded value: °C -7
